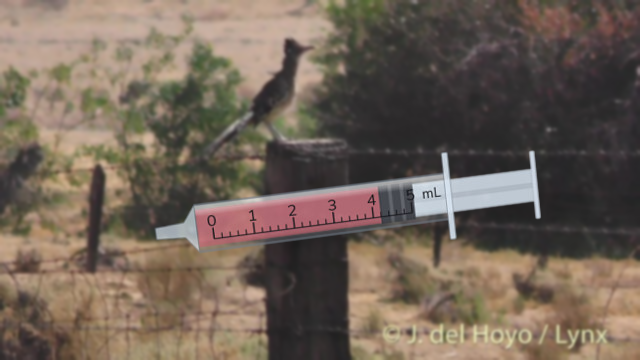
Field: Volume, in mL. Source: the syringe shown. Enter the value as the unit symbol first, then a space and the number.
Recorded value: mL 4.2
